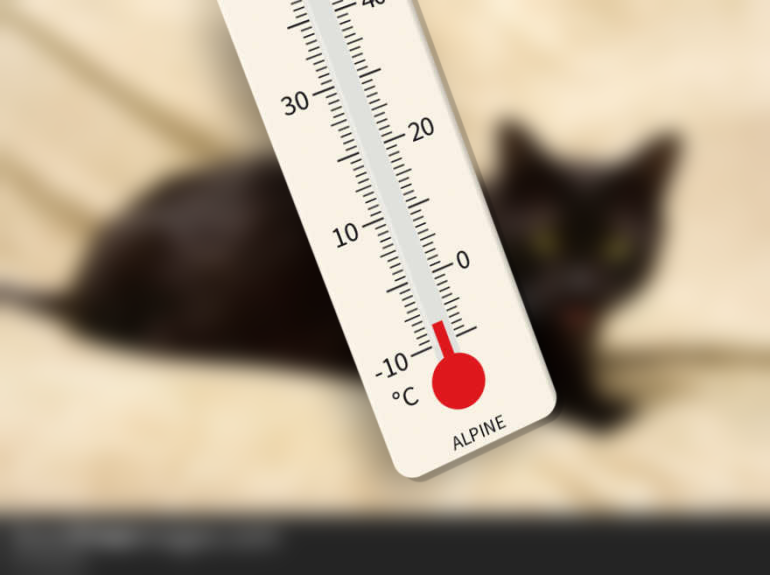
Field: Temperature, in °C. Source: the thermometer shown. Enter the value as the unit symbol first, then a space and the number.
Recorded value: °C -7
